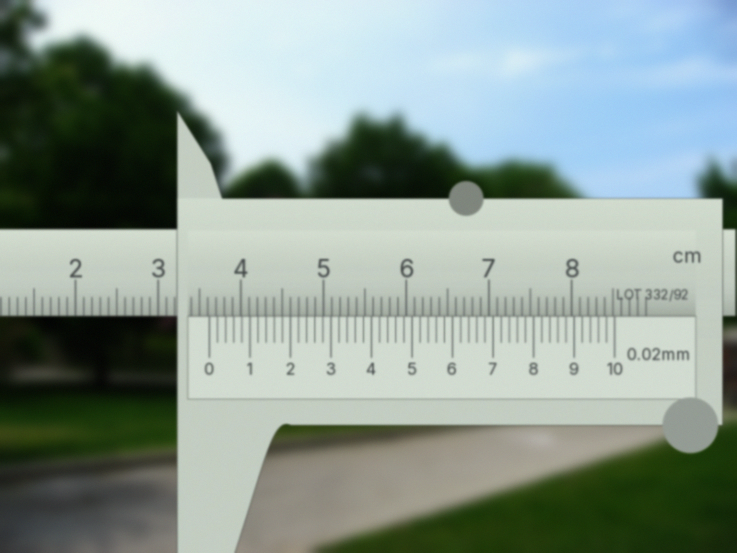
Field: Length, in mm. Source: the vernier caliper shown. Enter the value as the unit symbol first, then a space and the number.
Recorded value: mm 36.2
